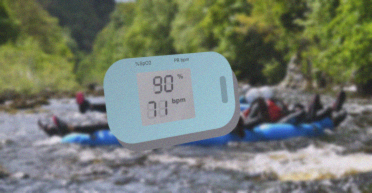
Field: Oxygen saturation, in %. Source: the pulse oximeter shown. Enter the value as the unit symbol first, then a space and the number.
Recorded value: % 90
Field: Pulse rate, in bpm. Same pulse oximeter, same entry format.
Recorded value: bpm 71
